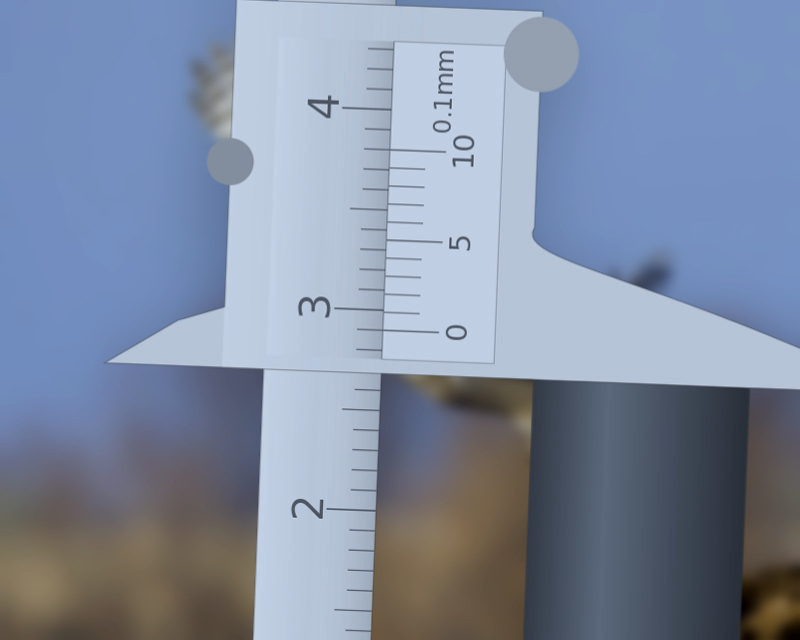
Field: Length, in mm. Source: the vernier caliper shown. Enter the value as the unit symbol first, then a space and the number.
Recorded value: mm 29.0
